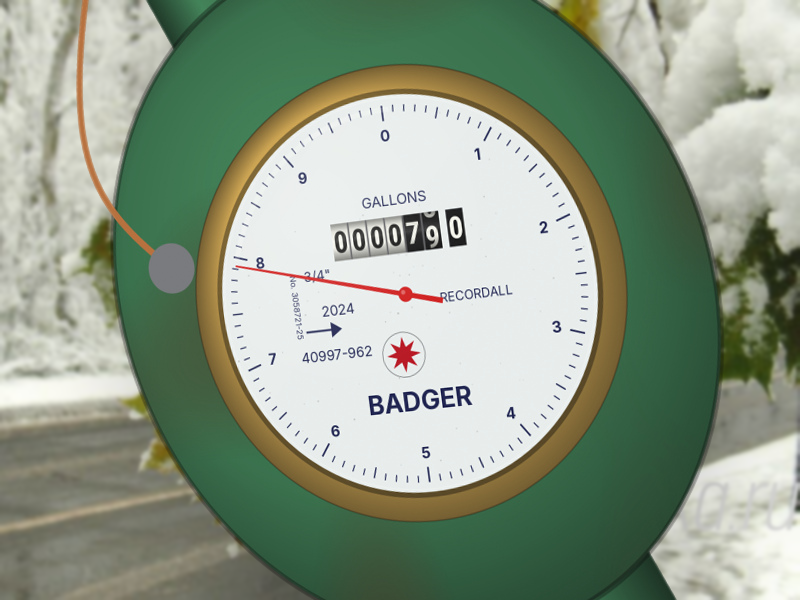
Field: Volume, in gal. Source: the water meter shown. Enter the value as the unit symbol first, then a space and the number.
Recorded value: gal 787.9
